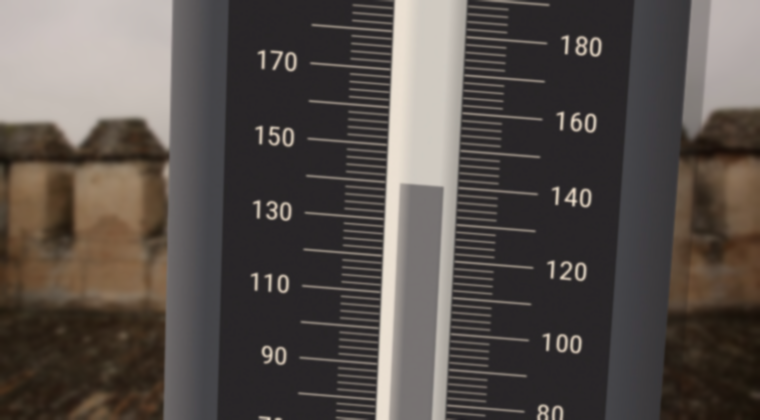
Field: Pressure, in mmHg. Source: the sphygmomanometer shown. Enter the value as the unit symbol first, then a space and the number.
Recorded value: mmHg 140
